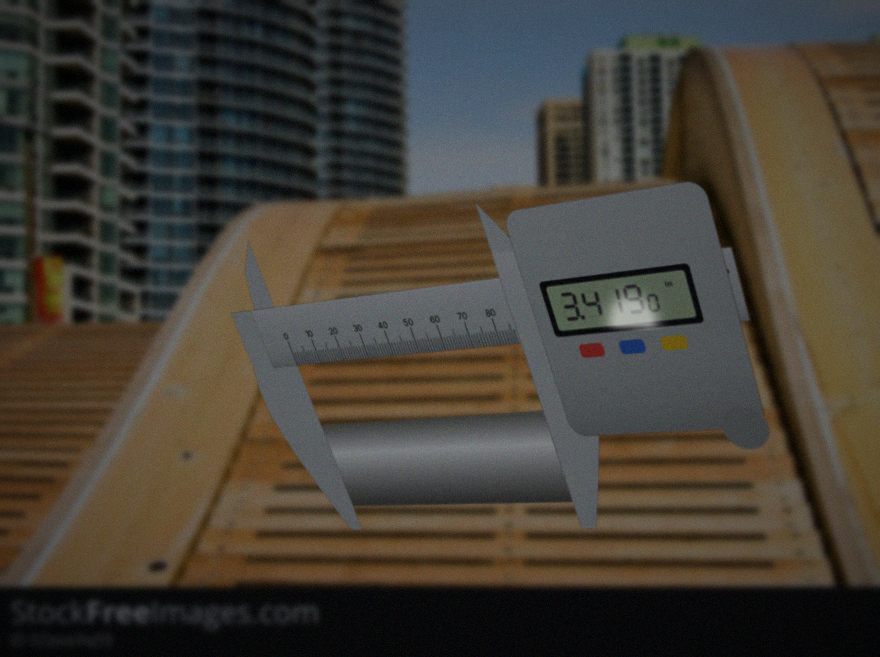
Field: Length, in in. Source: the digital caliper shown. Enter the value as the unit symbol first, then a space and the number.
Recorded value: in 3.4190
